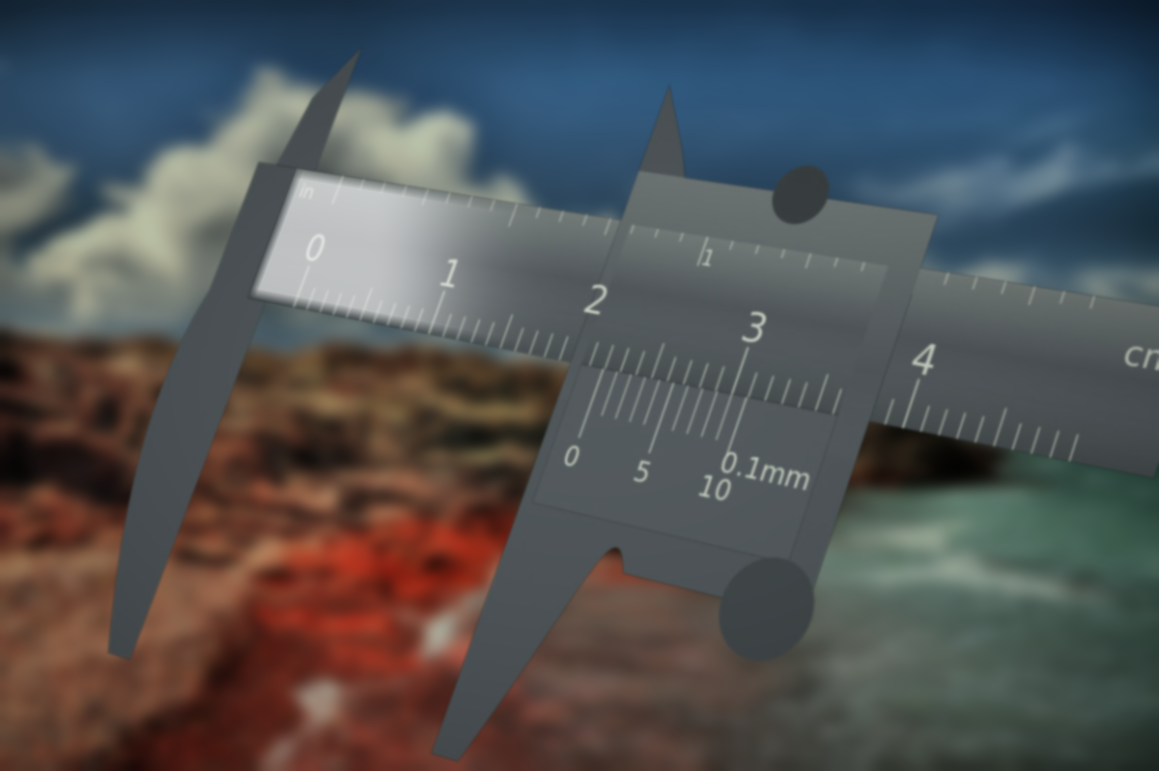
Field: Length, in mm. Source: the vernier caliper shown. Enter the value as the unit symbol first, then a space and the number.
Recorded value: mm 21.9
